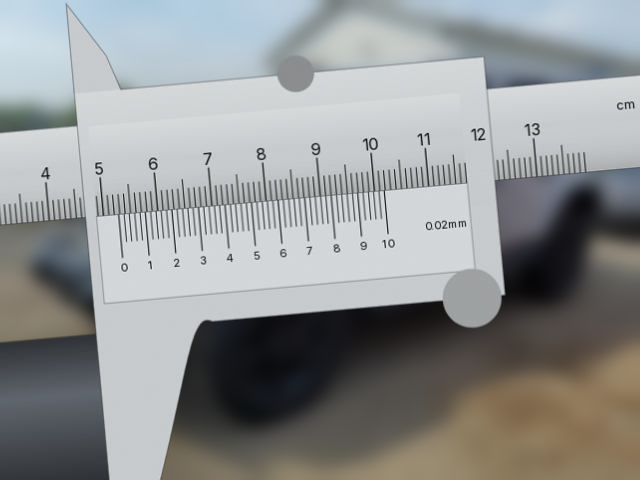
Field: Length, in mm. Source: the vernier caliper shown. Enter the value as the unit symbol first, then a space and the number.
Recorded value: mm 52.8
